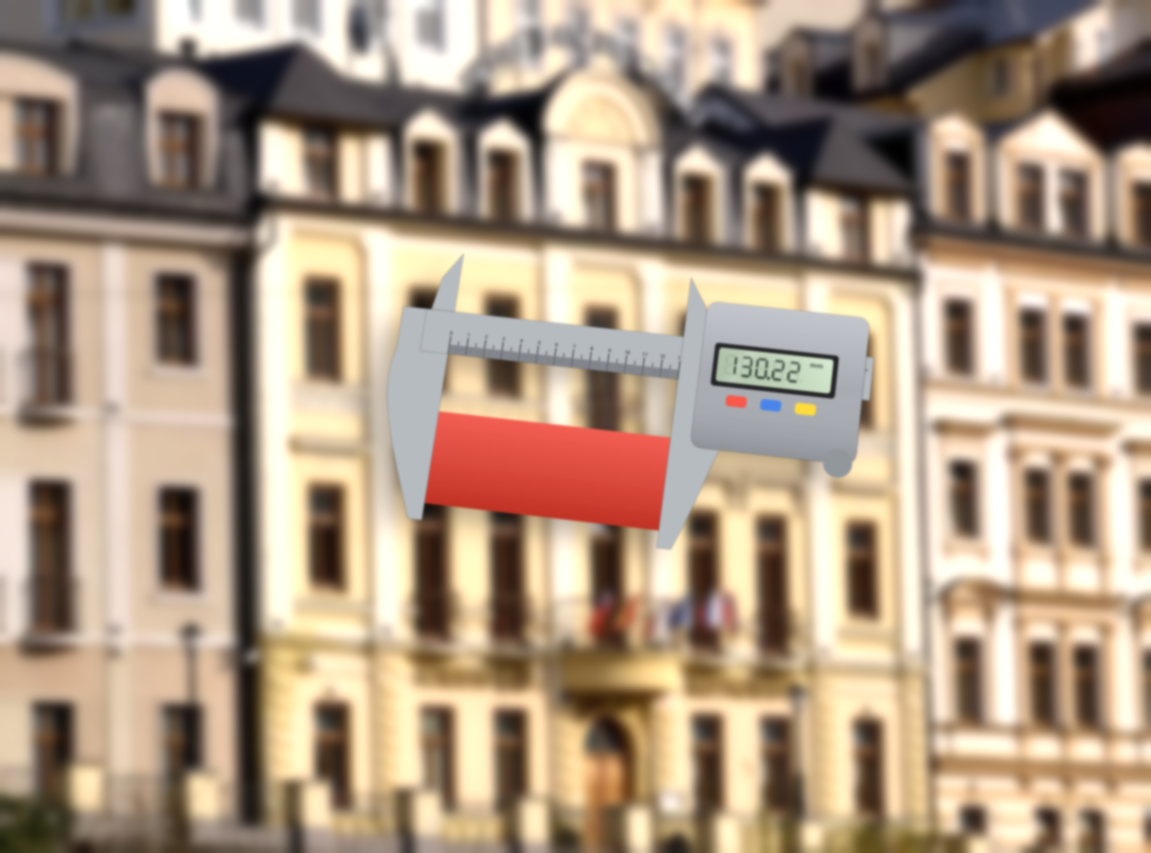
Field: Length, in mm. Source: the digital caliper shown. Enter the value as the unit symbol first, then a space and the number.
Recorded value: mm 130.22
